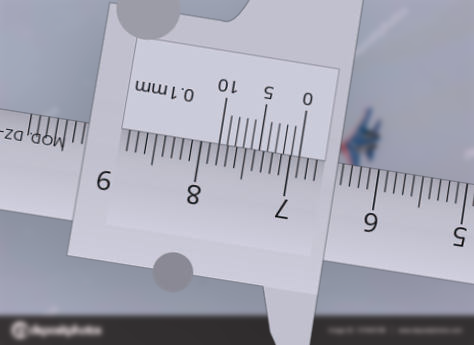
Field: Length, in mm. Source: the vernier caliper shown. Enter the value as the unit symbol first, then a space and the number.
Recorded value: mm 69.0
